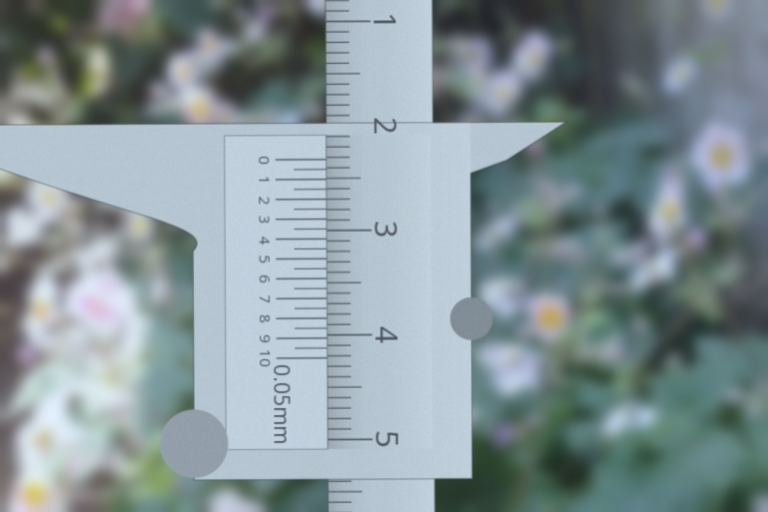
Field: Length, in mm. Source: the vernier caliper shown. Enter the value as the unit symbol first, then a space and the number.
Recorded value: mm 23.2
